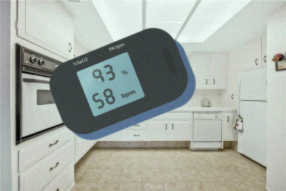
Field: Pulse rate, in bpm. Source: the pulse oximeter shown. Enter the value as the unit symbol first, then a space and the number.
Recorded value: bpm 58
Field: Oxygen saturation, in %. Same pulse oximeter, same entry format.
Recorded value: % 93
